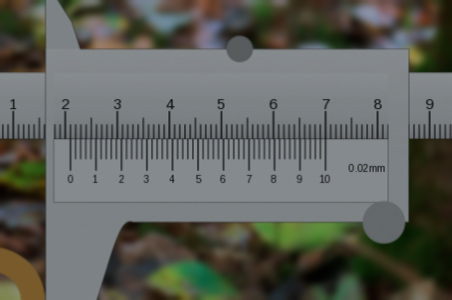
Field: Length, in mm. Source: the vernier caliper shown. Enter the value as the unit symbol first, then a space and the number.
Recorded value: mm 21.0
